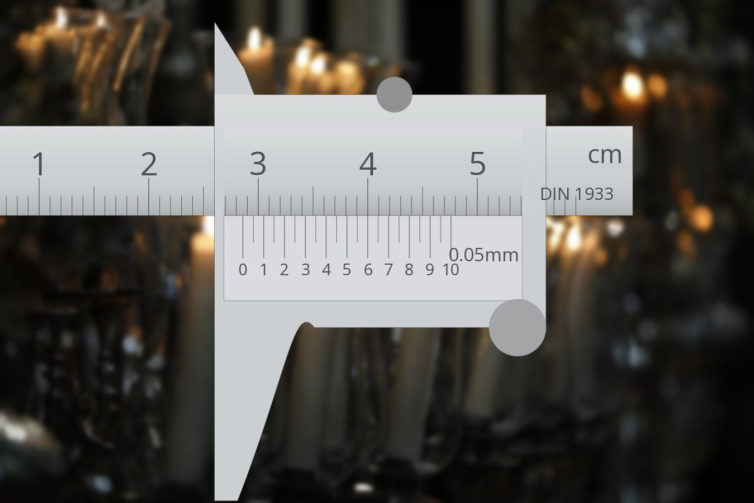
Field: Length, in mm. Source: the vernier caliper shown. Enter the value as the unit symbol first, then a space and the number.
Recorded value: mm 28.6
